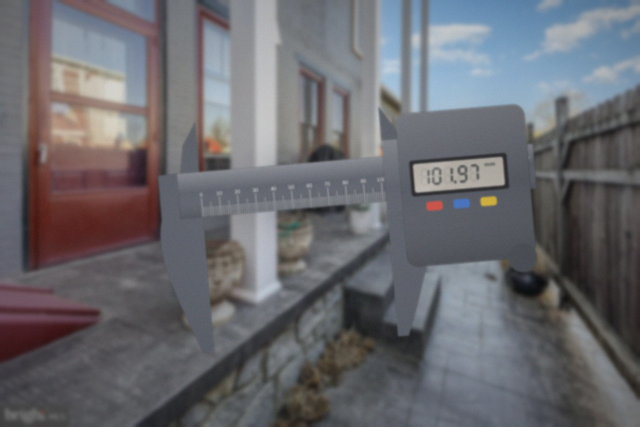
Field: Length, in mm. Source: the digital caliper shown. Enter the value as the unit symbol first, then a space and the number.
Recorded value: mm 101.97
